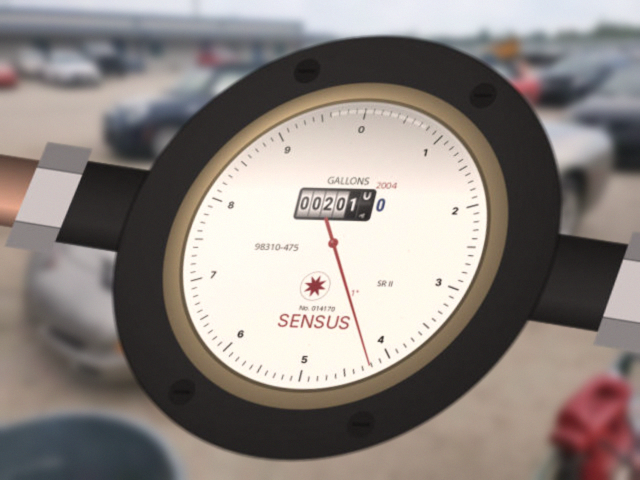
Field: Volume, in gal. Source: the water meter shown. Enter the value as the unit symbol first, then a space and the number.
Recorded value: gal 20104.2
